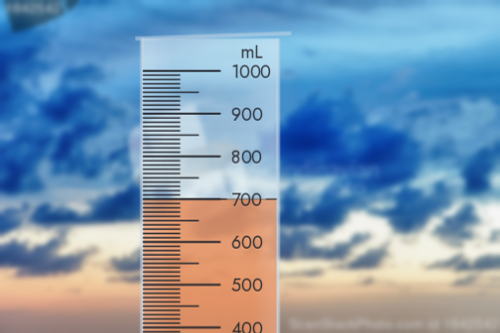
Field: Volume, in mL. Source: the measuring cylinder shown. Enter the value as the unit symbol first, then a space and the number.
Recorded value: mL 700
